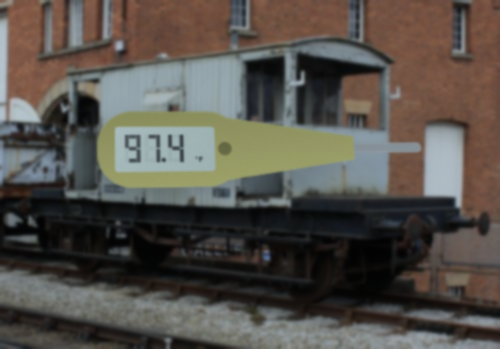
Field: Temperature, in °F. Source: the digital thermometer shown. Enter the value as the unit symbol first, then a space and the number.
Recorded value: °F 97.4
